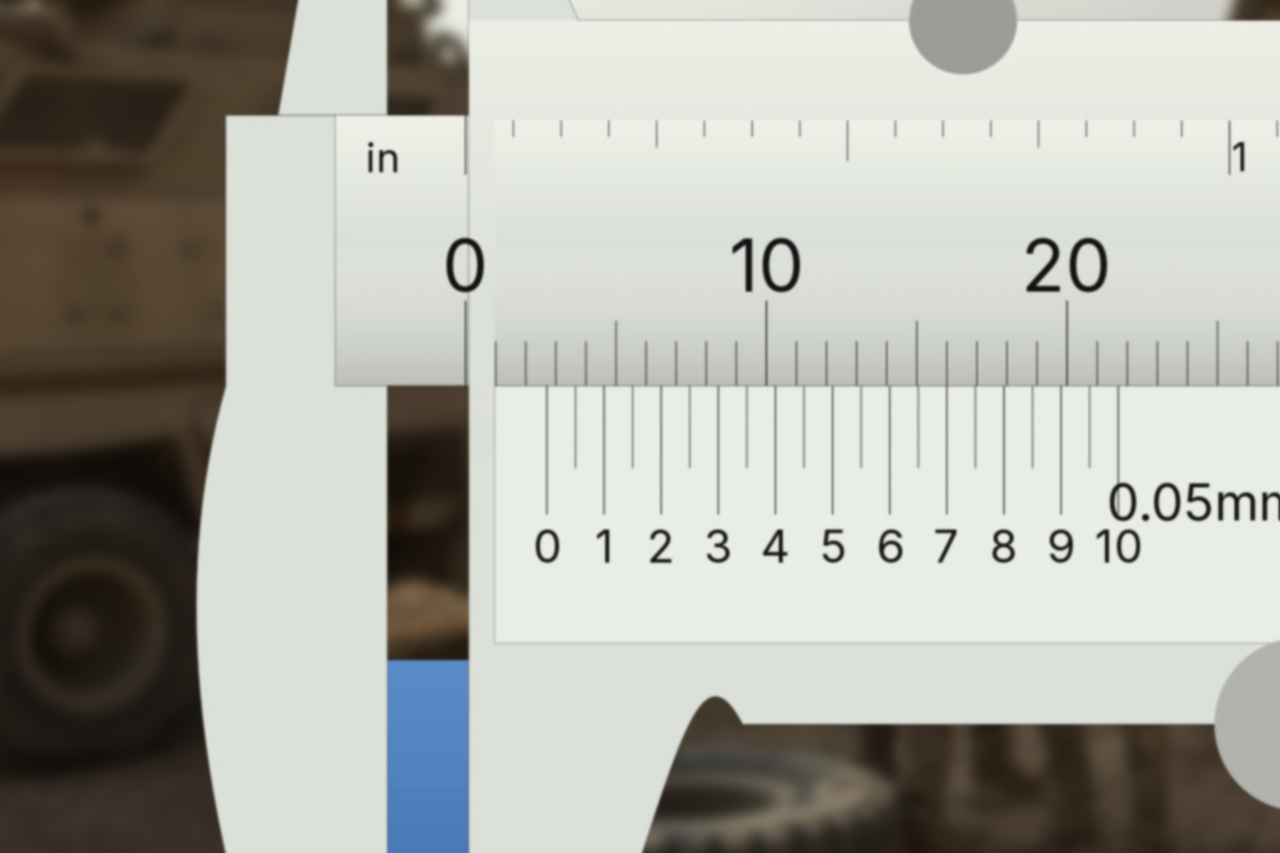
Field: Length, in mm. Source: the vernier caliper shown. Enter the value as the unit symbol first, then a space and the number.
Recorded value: mm 2.7
